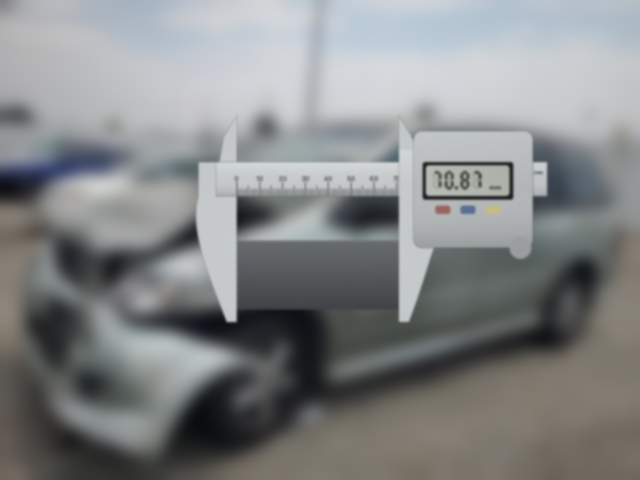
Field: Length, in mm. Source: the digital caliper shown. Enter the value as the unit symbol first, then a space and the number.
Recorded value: mm 70.87
